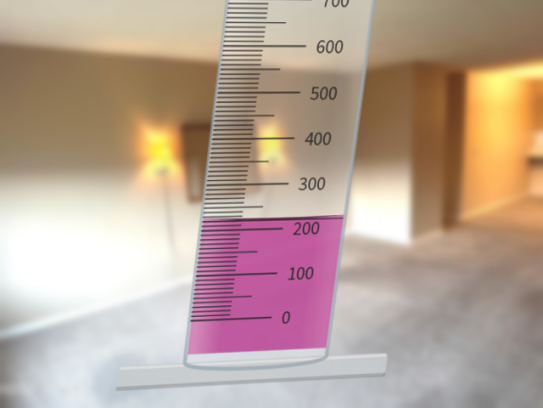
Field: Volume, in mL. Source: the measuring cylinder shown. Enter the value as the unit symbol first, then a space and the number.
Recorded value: mL 220
